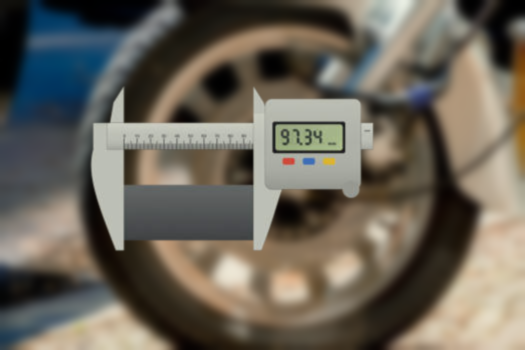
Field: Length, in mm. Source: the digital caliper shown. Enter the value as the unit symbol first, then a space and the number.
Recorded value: mm 97.34
